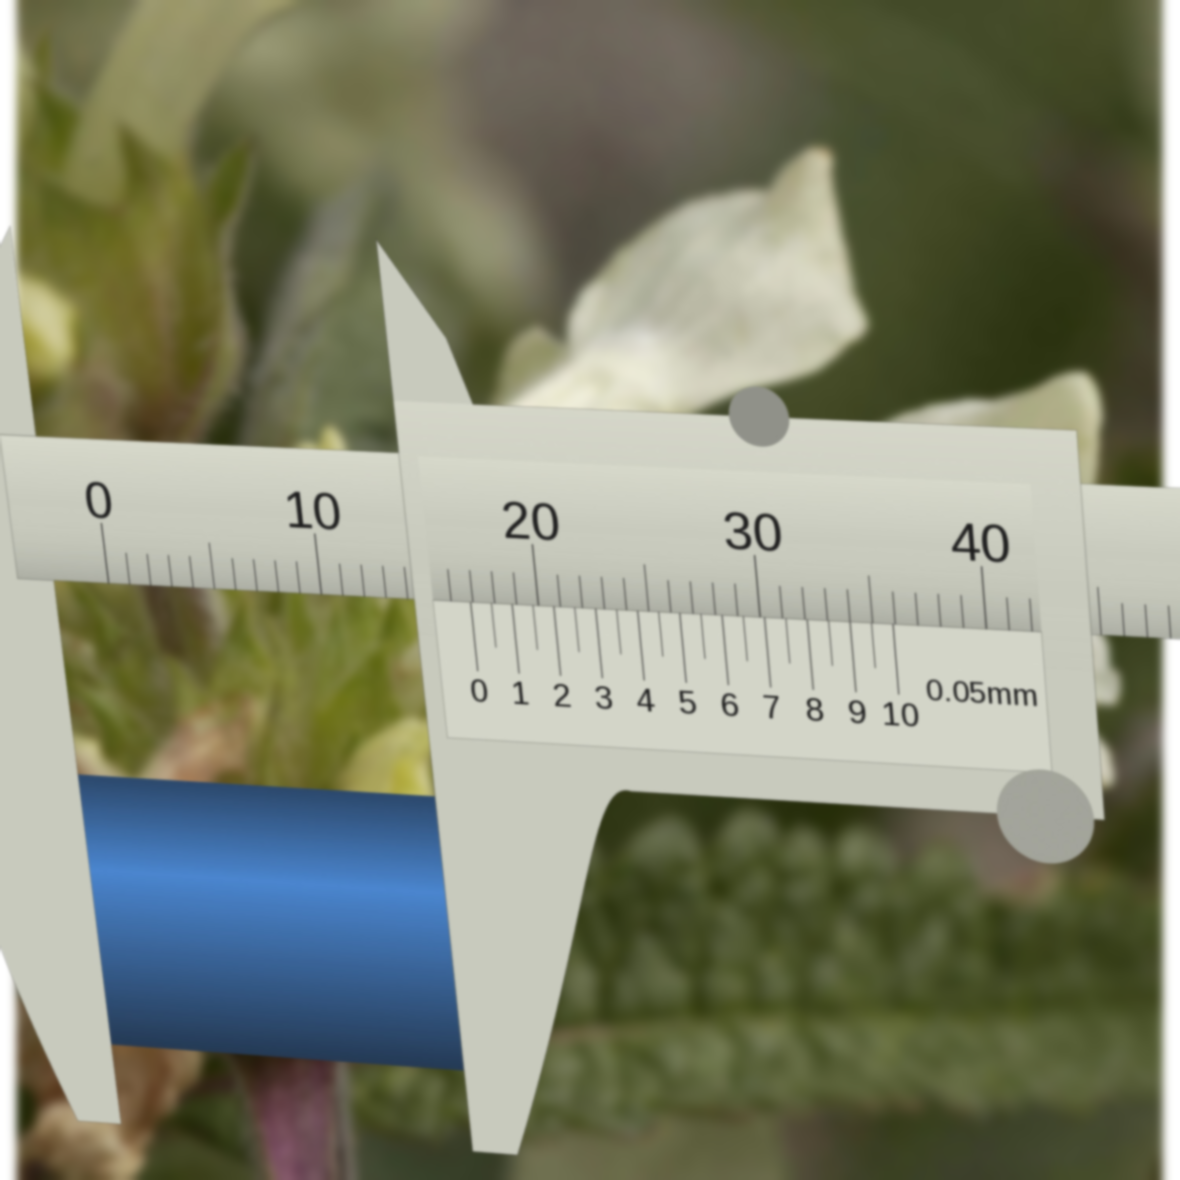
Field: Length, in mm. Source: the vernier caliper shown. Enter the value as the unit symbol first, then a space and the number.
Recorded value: mm 16.9
